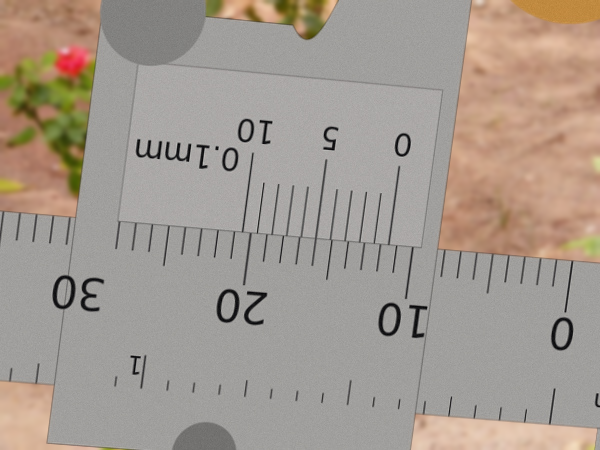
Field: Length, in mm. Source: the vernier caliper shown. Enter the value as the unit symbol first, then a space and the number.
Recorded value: mm 11.5
